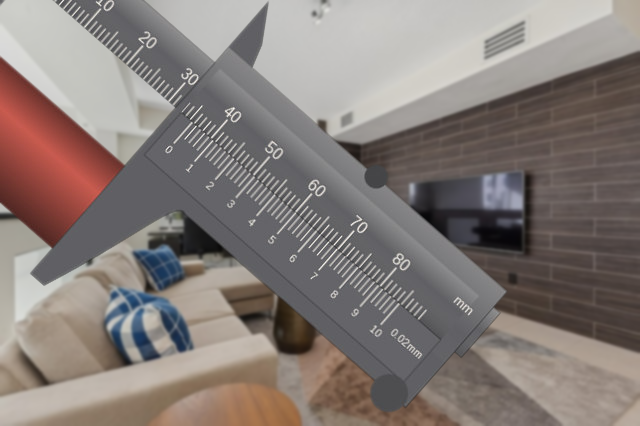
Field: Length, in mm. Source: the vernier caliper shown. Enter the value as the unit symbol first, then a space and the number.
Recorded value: mm 35.6
